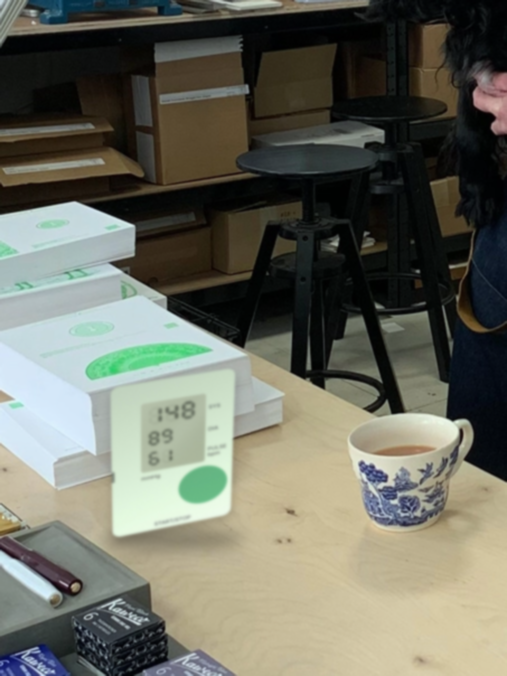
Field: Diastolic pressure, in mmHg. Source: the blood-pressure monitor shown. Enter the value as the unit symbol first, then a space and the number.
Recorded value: mmHg 89
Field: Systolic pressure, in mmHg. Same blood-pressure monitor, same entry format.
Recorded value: mmHg 148
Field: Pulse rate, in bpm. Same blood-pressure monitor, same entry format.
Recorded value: bpm 61
